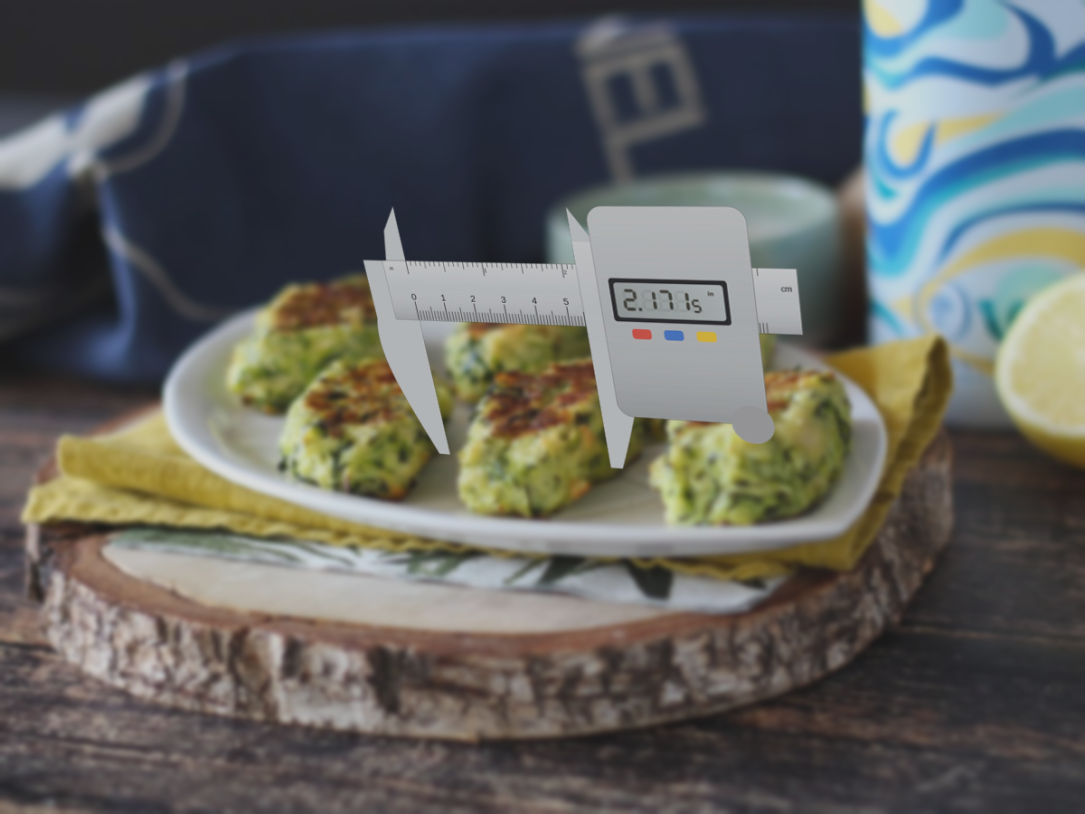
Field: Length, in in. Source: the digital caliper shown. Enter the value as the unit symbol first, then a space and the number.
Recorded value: in 2.1715
